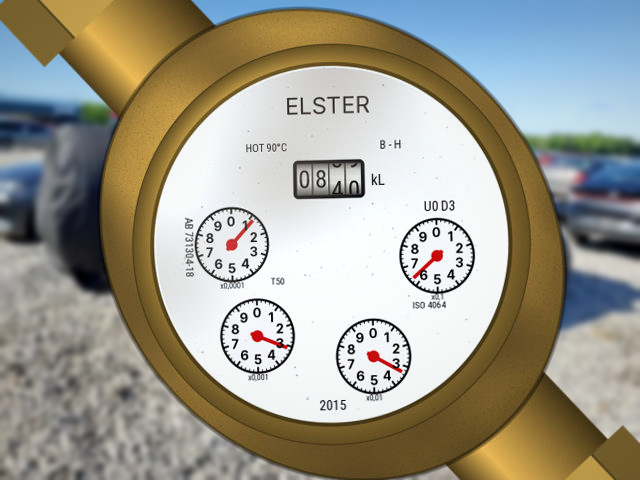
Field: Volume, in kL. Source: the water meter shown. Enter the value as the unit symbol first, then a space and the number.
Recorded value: kL 839.6331
